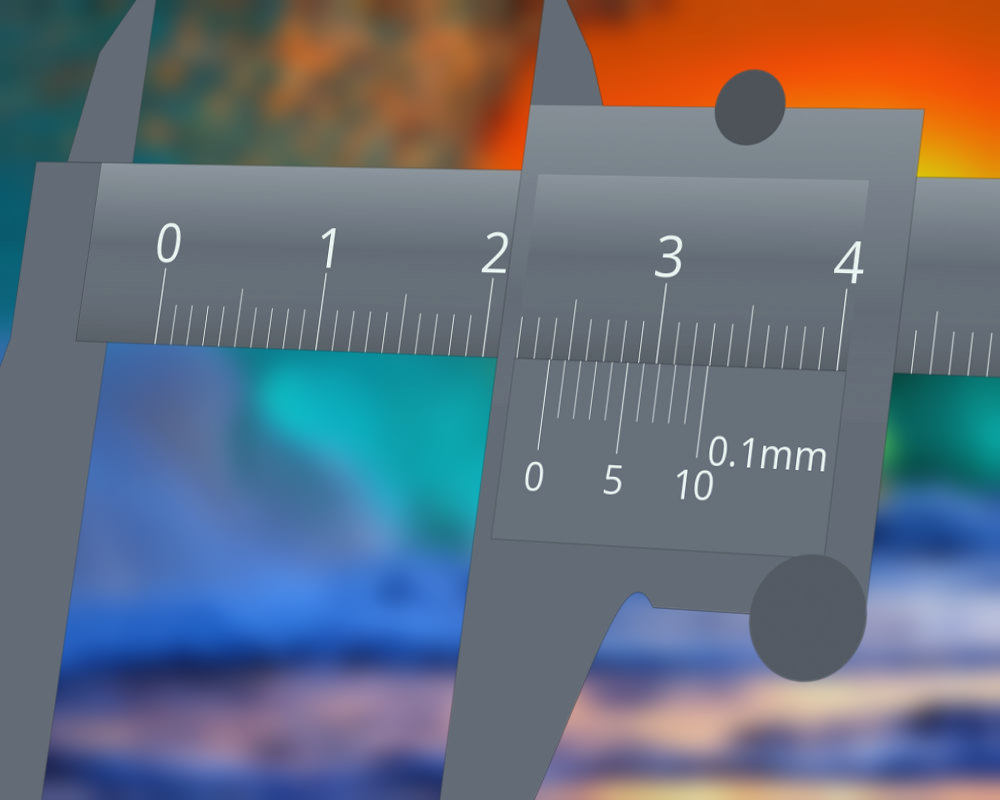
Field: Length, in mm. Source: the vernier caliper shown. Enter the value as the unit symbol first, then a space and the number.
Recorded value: mm 23.9
